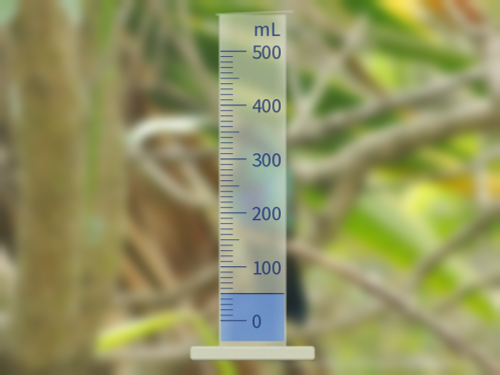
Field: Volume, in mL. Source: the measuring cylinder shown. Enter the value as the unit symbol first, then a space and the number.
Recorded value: mL 50
